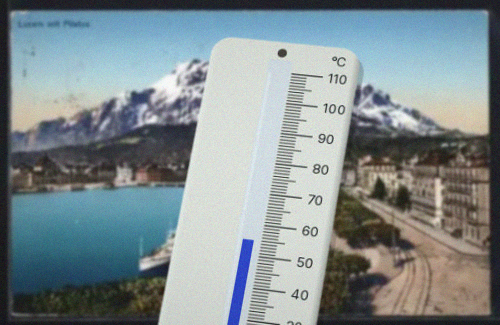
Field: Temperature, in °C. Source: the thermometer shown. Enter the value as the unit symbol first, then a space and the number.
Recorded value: °C 55
